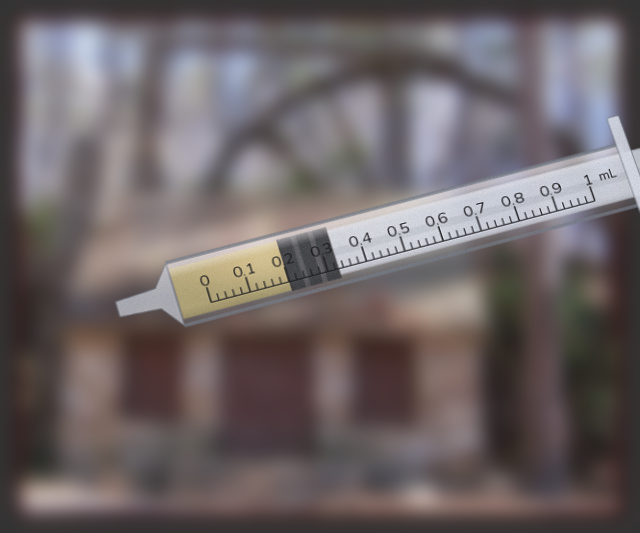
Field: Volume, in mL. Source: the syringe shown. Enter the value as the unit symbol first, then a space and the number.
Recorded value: mL 0.2
